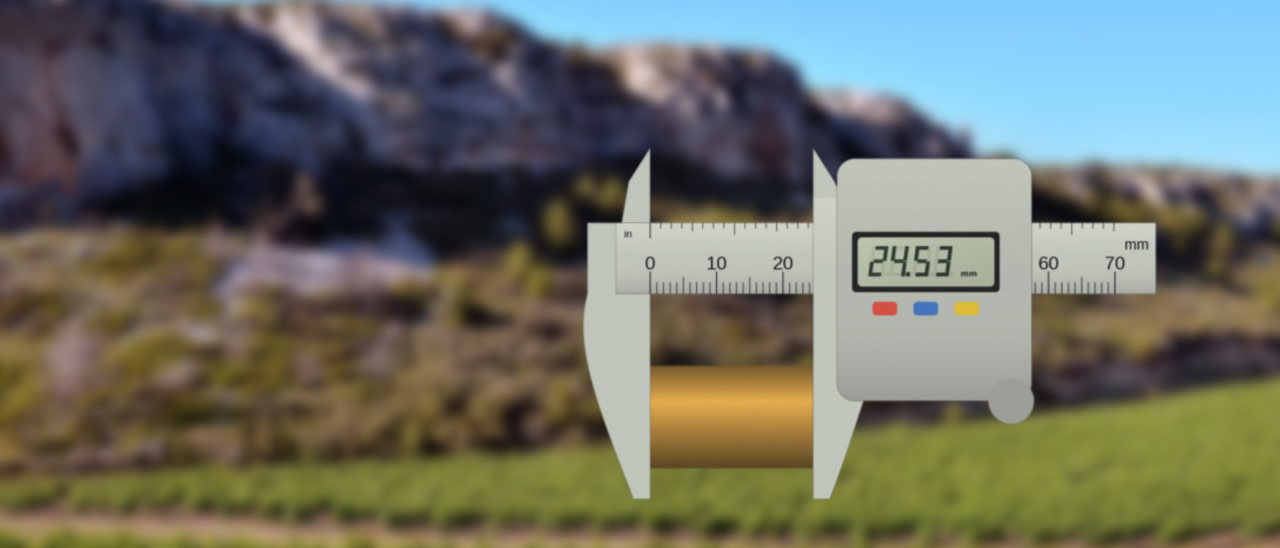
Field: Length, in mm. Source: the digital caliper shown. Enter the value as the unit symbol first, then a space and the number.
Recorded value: mm 24.53
